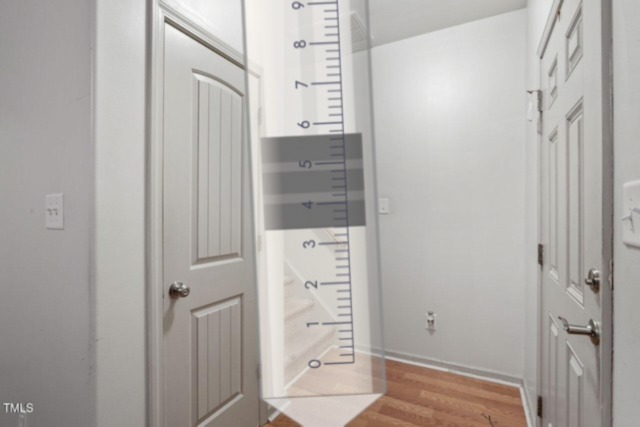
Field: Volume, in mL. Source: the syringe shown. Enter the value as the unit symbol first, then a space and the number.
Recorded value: mL 3.4
